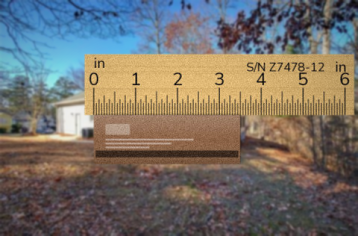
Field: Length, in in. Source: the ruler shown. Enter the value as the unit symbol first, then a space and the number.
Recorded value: in 3.5
